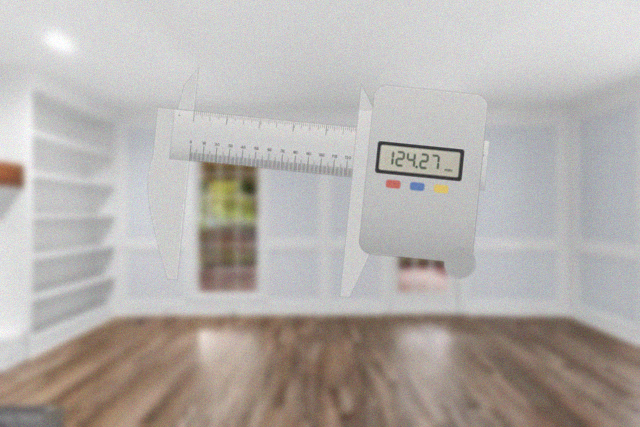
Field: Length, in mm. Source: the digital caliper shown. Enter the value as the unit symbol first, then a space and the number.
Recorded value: mm 124.27
